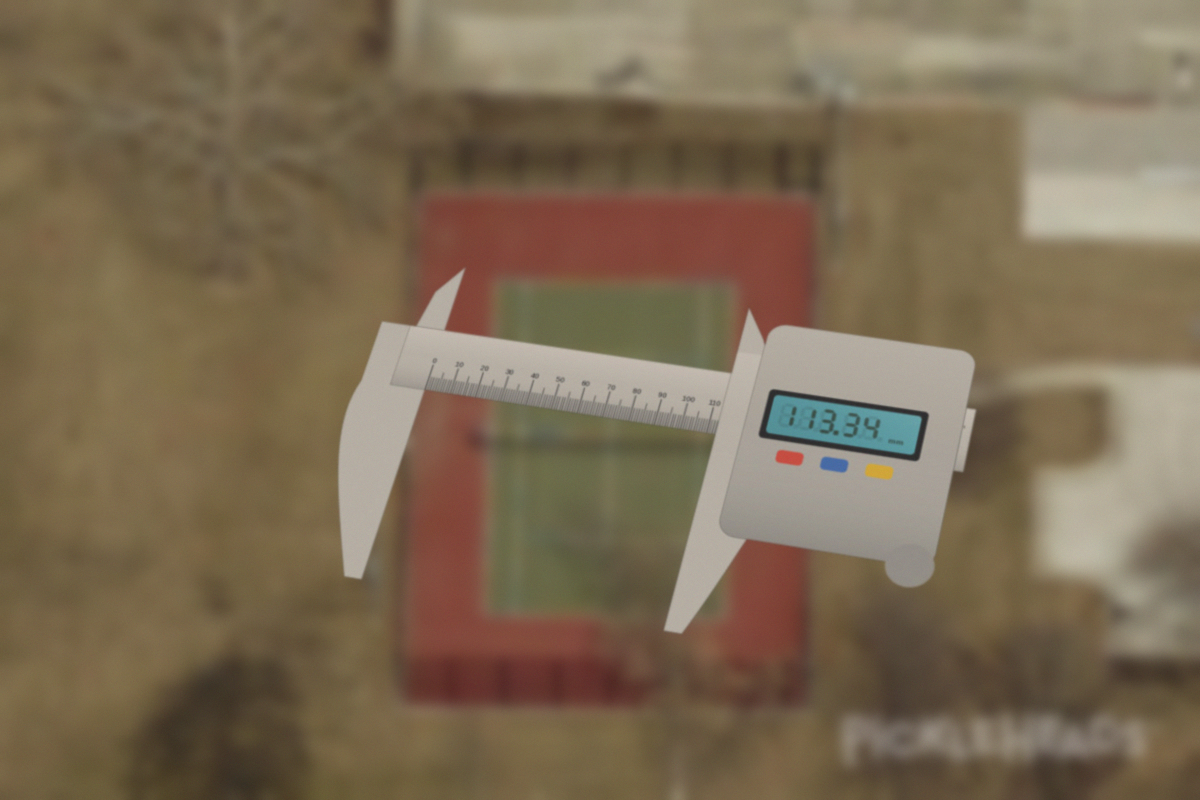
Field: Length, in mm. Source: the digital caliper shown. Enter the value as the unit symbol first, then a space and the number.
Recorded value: mm 113.34
